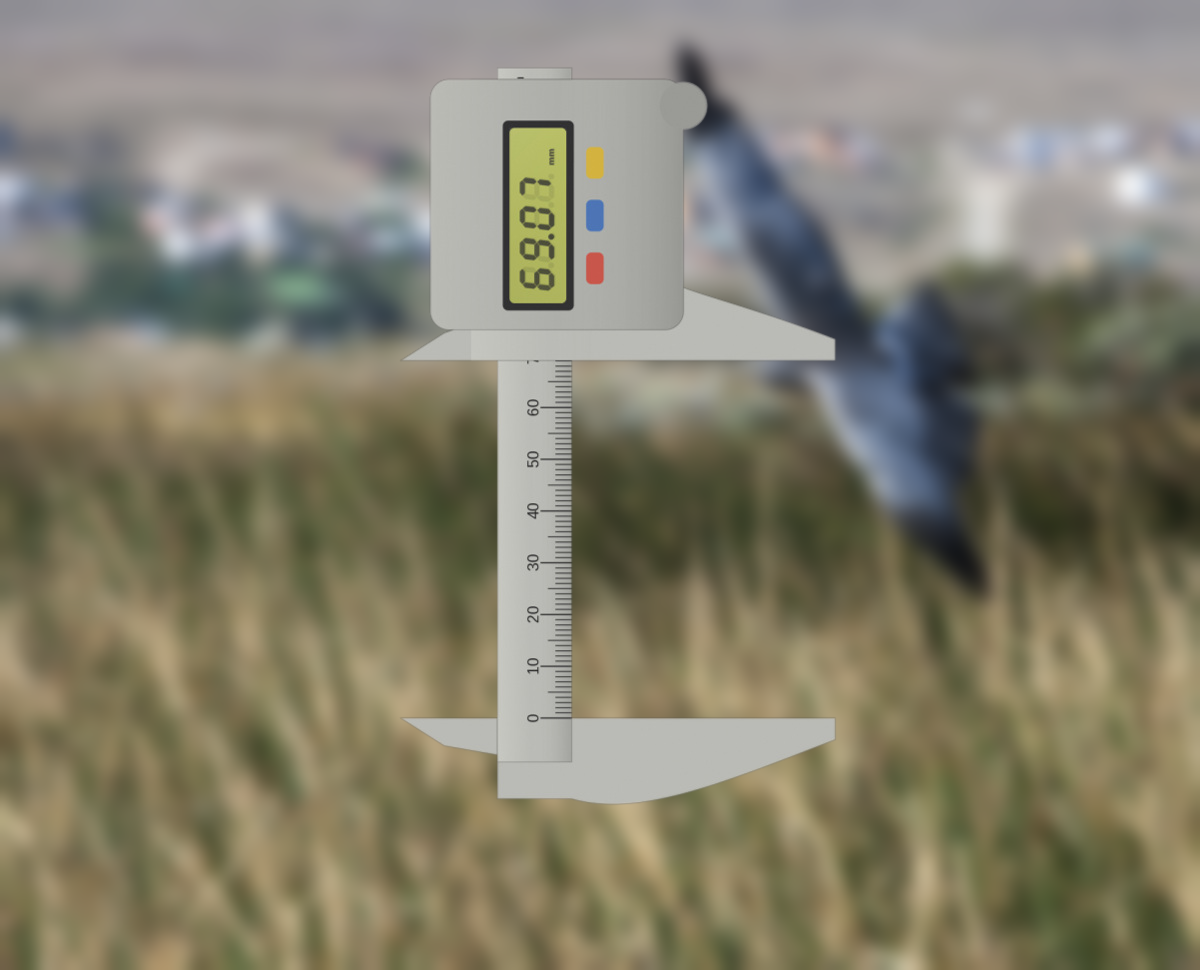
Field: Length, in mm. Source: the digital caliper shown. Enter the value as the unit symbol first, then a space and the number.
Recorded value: mm 69.07
